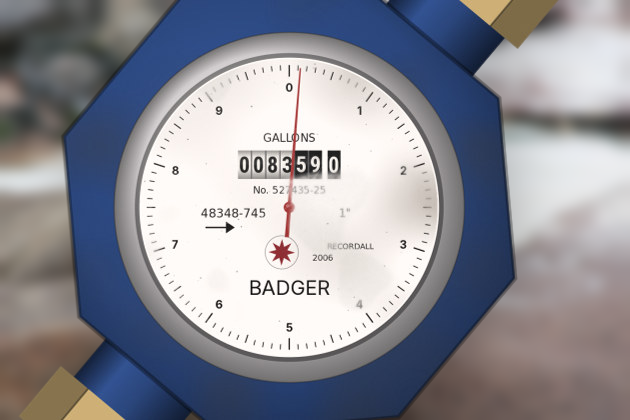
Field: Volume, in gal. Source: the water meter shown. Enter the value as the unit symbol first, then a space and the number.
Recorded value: gal 83590.1
